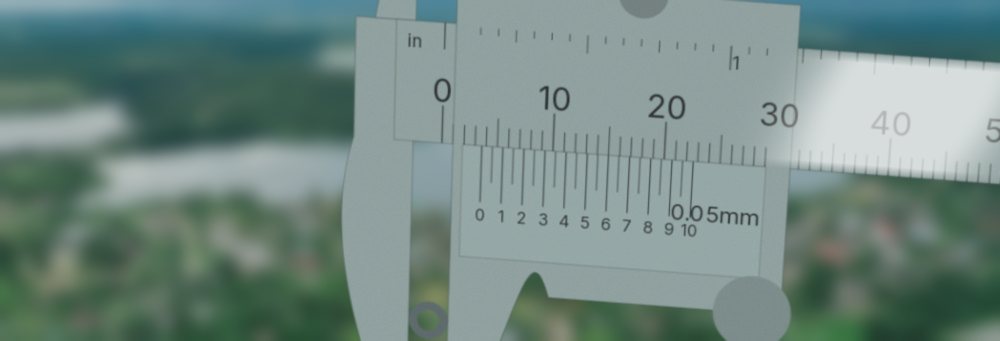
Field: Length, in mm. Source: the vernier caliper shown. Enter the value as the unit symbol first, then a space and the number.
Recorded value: mm 3.6
